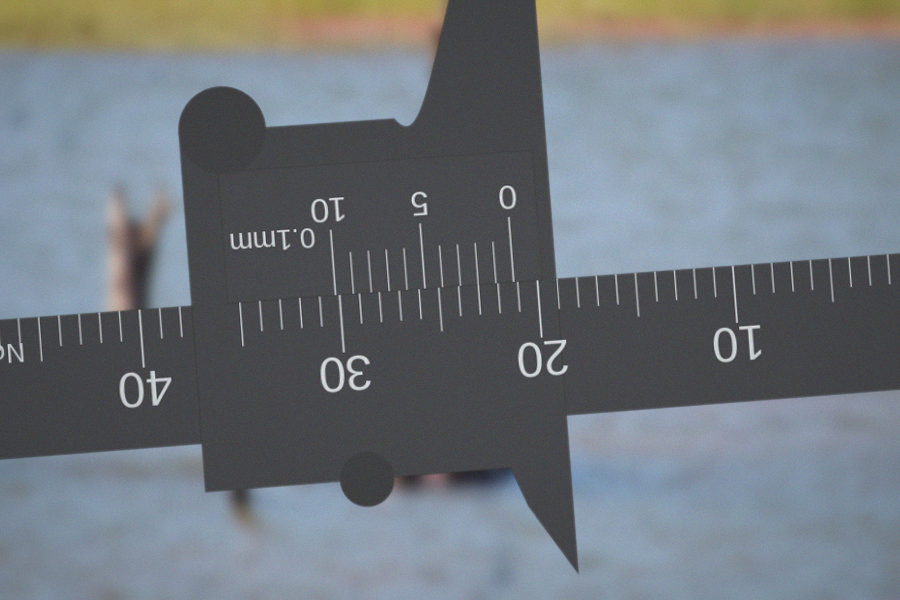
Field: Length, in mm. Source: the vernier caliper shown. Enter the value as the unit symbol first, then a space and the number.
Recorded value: mm 21.2
